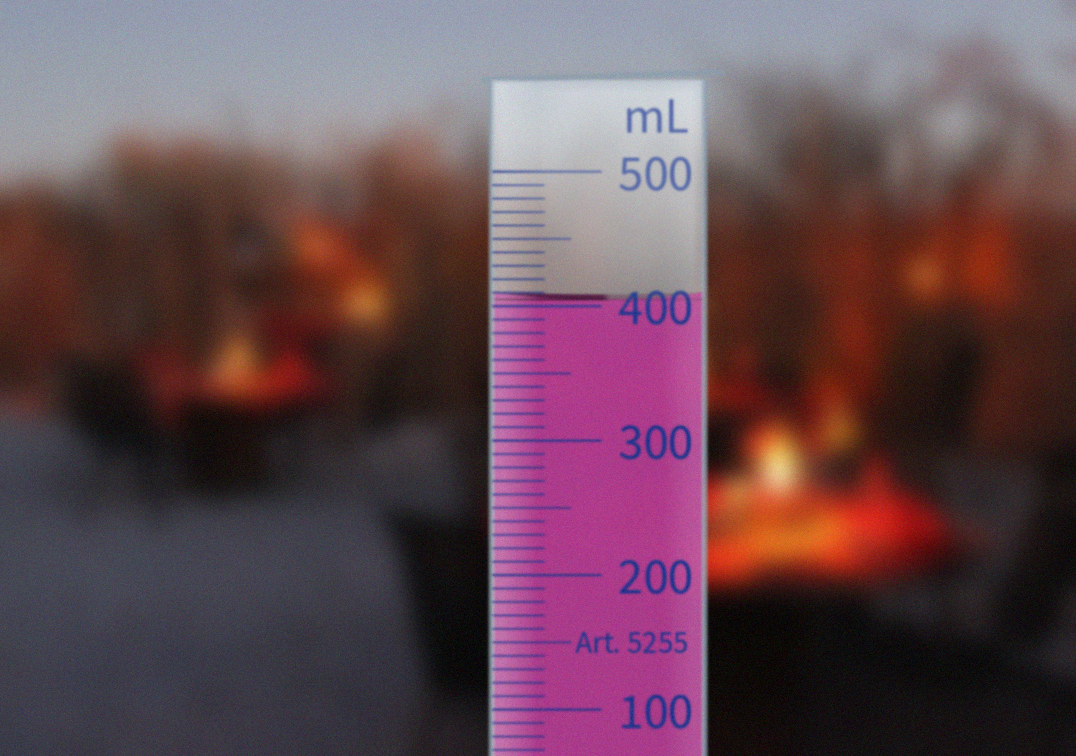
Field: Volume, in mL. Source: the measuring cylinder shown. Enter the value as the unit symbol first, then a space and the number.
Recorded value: mL 405
